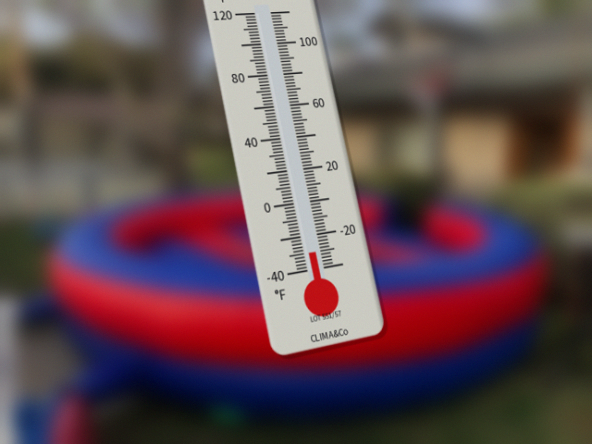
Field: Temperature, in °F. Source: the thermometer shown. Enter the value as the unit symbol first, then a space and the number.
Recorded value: °F -30
